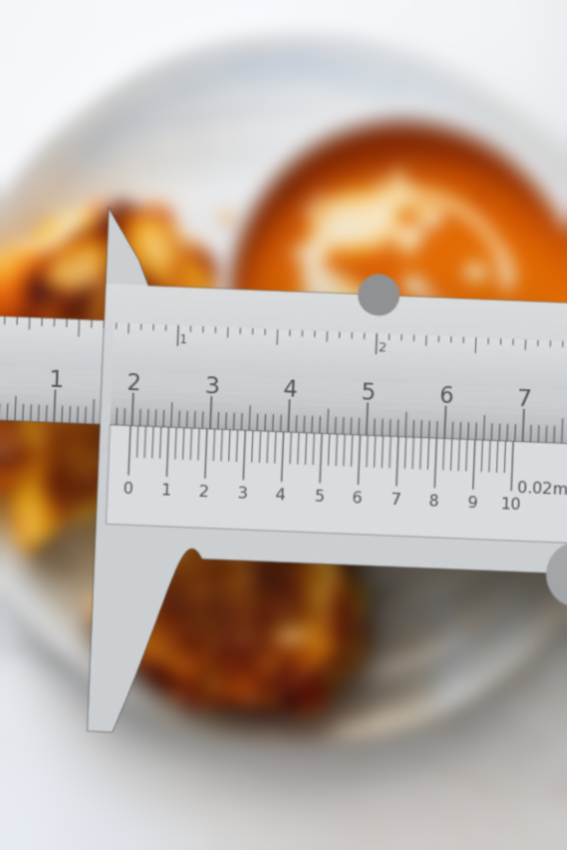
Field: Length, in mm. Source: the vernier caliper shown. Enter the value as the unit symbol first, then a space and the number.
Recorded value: mm 19.8
